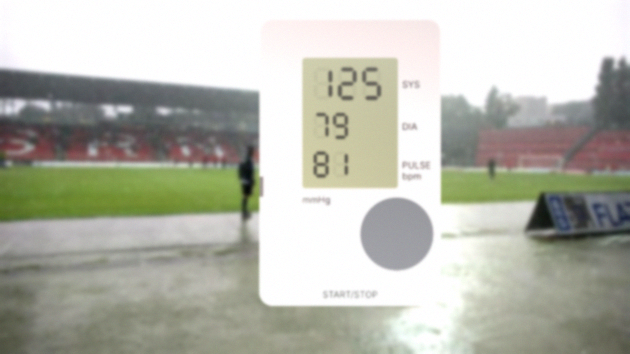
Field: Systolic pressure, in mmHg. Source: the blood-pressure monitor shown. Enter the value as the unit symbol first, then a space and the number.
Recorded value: mmHg 125
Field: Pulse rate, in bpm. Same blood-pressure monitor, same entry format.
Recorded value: bpm 81
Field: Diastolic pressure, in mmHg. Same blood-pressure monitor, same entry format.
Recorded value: mmHg 79
